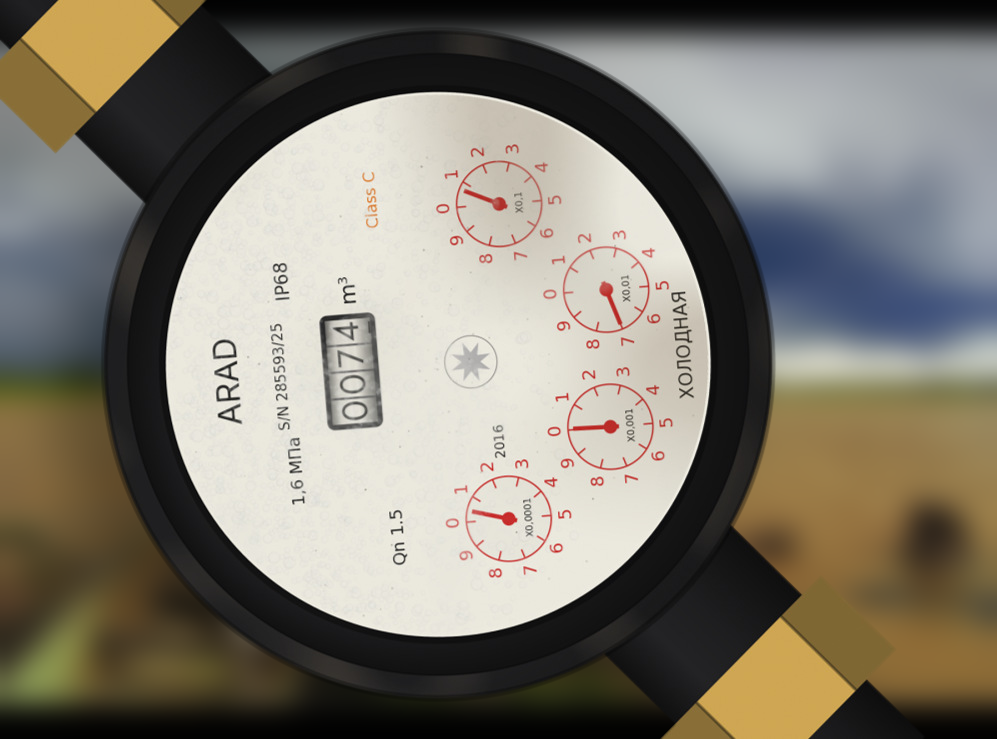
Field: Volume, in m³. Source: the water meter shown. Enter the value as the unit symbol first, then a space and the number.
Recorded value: m³ 74.0700
